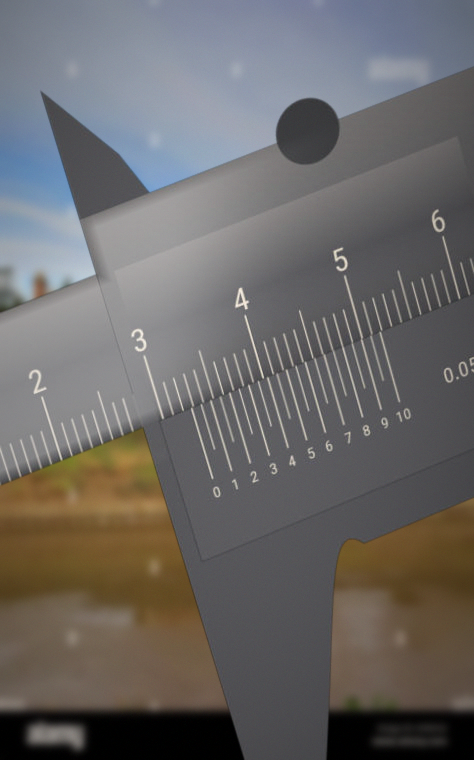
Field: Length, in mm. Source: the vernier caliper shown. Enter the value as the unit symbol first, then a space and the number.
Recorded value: mm 32.8
